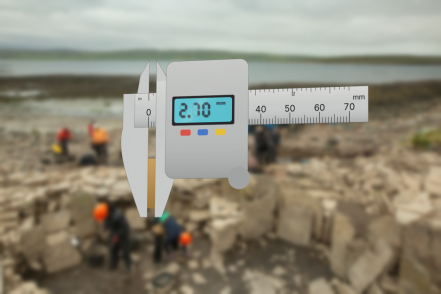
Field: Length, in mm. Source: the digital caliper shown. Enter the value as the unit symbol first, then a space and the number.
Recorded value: mm 2.70
